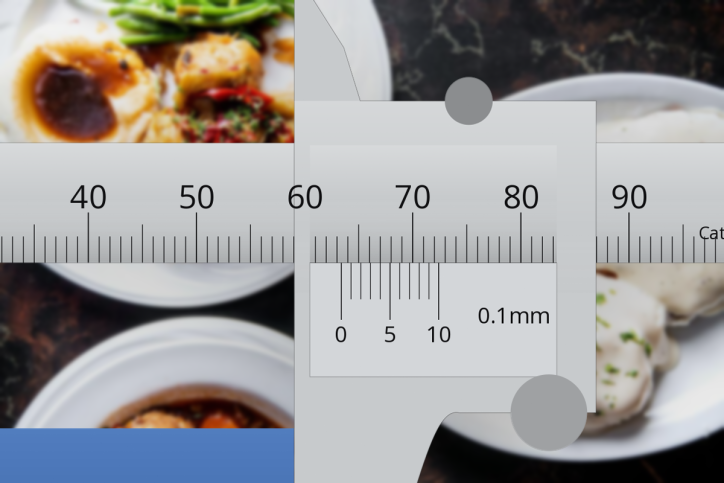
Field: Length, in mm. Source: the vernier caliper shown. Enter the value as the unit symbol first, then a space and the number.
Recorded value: mm 63.4
